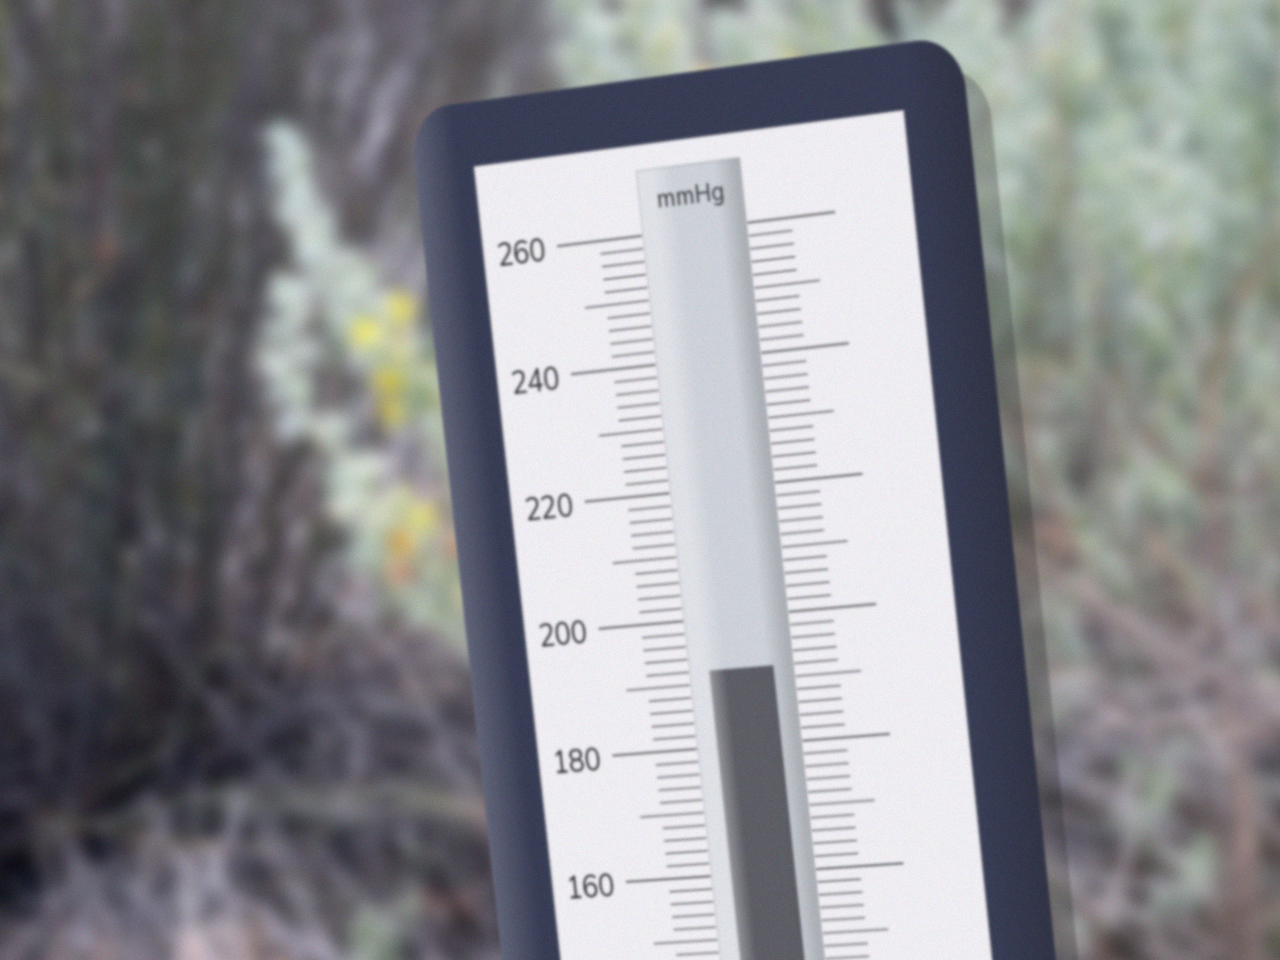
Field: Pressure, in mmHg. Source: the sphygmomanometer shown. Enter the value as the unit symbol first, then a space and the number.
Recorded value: mmHg 192
